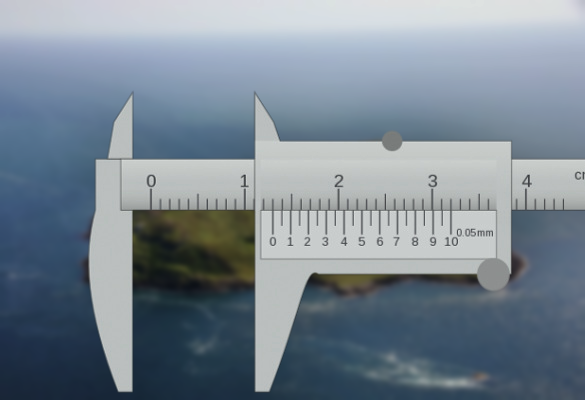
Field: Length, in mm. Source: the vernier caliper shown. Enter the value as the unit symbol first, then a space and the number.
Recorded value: mm 13.0
